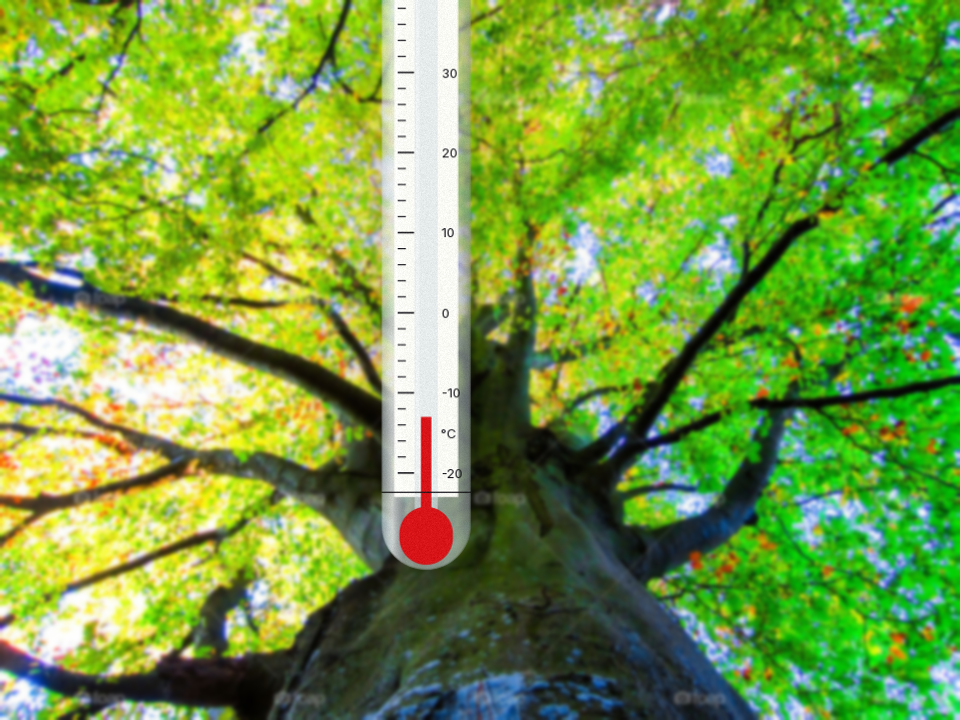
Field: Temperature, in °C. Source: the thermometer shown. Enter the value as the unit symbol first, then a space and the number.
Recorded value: °C -13
